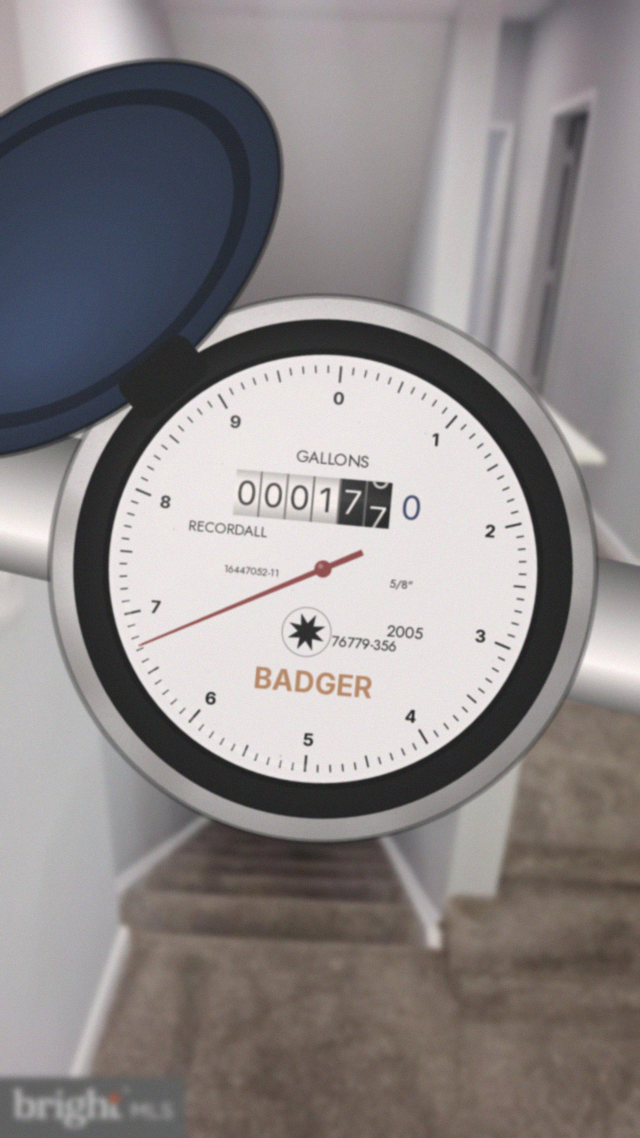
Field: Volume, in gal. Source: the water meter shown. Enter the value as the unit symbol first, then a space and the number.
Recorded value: gal 1766.7
